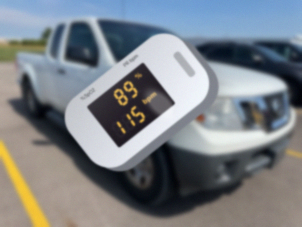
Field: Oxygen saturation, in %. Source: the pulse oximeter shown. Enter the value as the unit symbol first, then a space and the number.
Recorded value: % 89
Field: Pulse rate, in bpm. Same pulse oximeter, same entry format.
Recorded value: bpm 115
